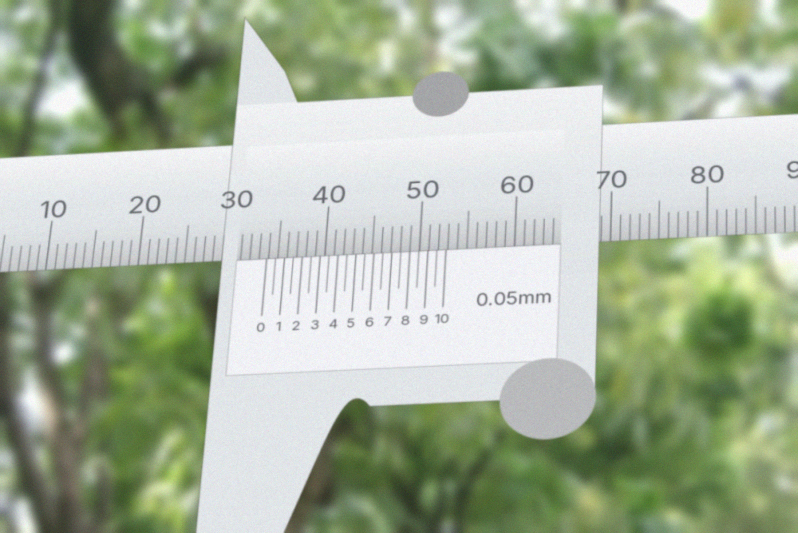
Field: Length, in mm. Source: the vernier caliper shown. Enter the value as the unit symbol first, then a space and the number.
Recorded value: mm 33.8
